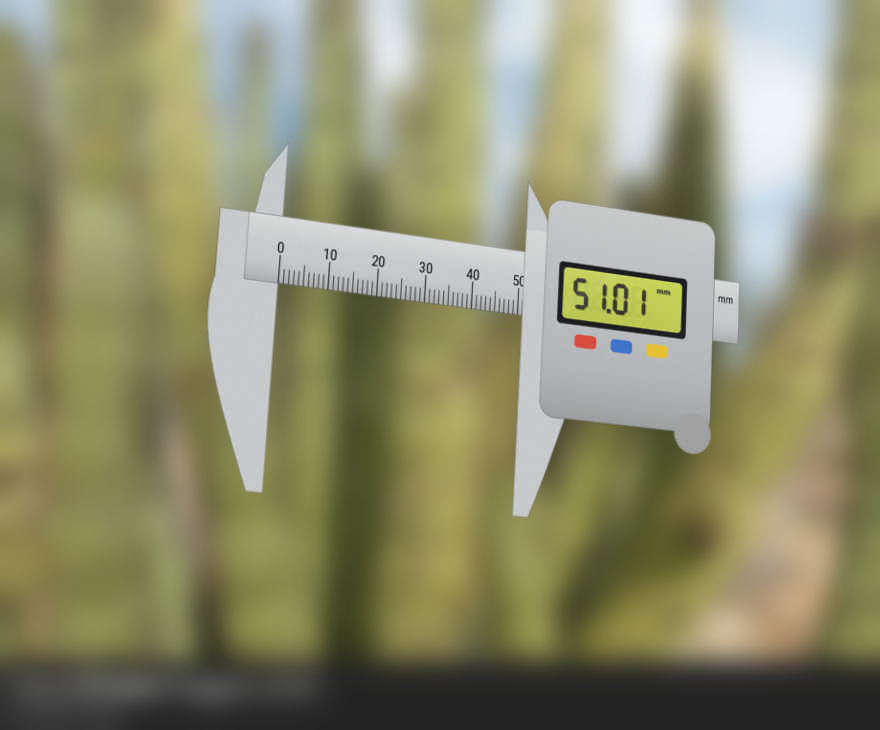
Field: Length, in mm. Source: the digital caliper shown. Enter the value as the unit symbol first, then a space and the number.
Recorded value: mm 51.01
